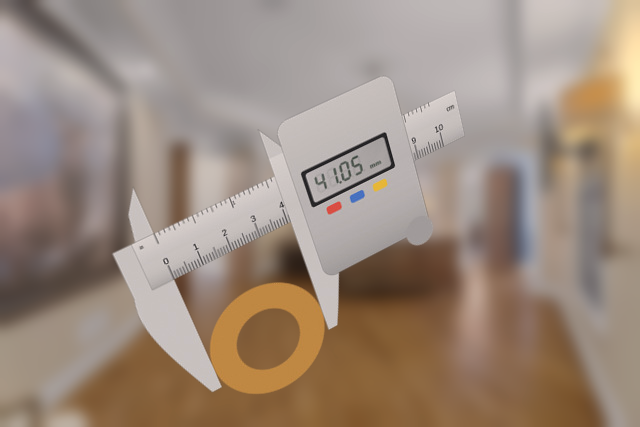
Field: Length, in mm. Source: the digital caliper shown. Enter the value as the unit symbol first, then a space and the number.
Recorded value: mm 41.05
